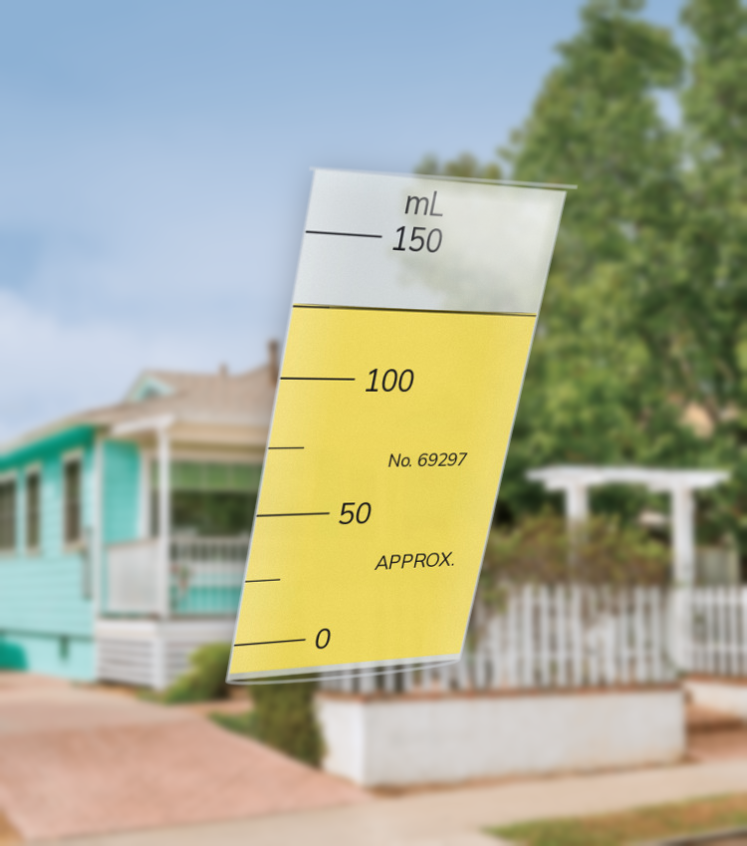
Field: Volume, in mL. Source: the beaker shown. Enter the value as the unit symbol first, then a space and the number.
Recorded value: mL 125
